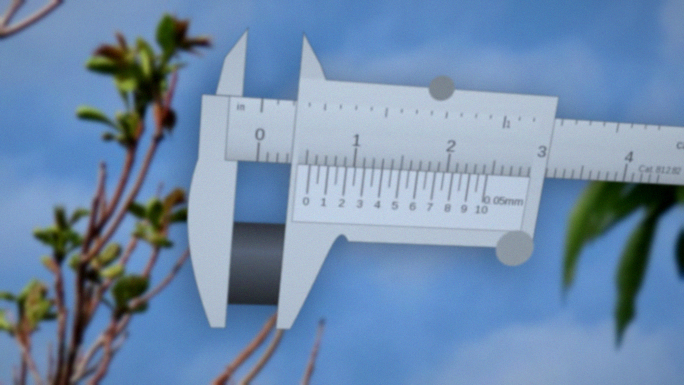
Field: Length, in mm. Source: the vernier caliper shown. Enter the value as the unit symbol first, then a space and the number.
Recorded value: mm 5.4
